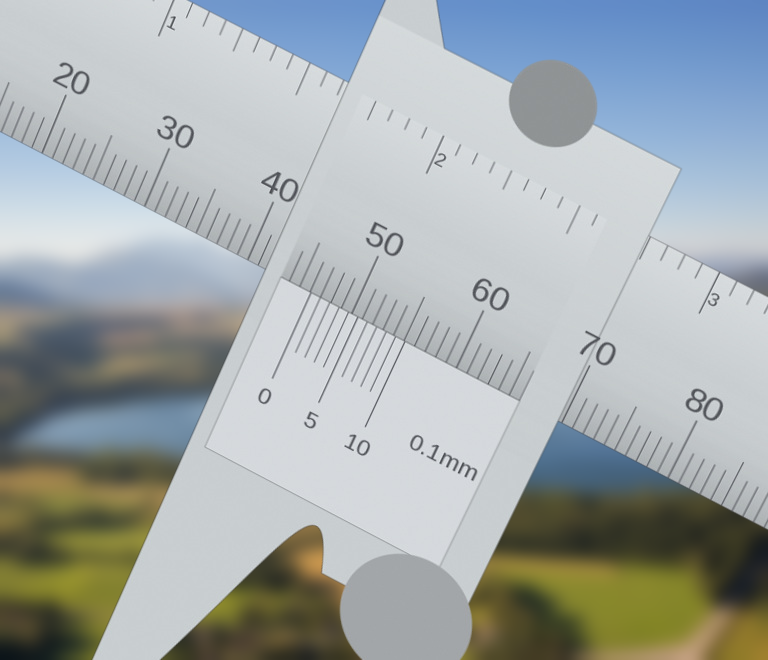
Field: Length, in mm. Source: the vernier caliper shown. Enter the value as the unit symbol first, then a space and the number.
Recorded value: mm 46.1
